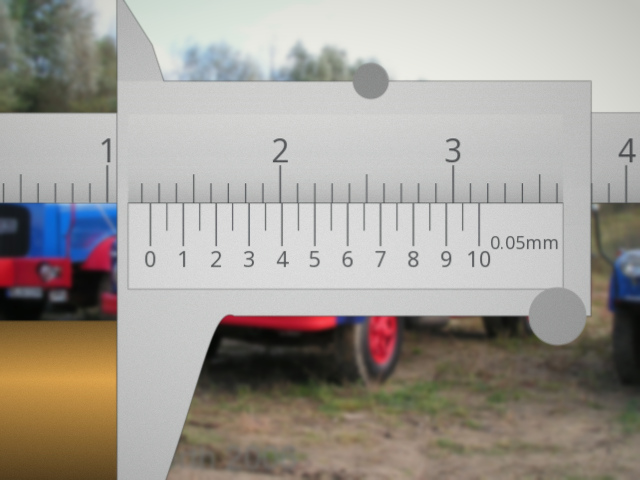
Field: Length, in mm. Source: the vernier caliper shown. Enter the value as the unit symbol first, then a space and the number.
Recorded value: mm 12.5
